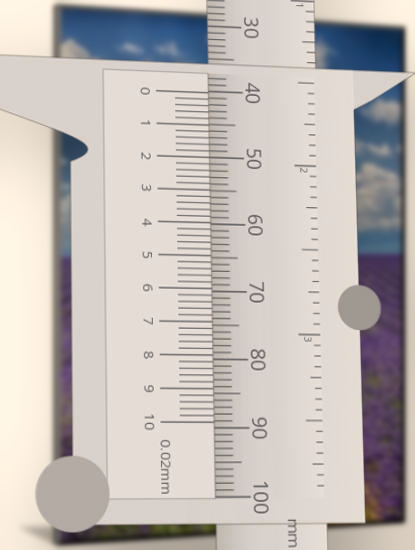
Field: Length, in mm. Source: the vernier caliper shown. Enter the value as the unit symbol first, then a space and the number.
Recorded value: mm 40.2
